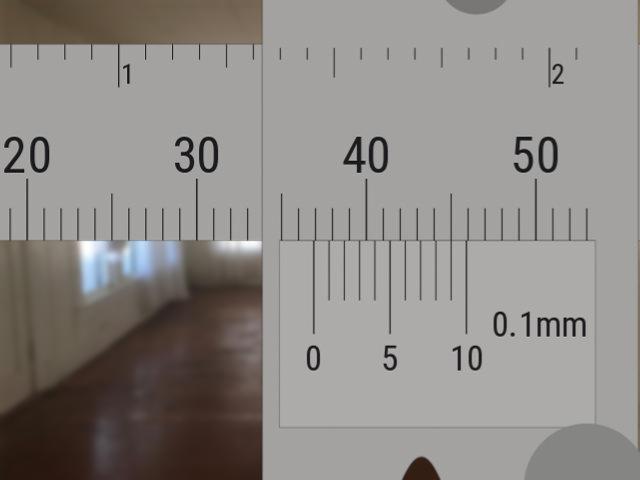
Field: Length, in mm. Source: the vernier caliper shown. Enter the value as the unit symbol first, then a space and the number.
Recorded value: mm 36.9
